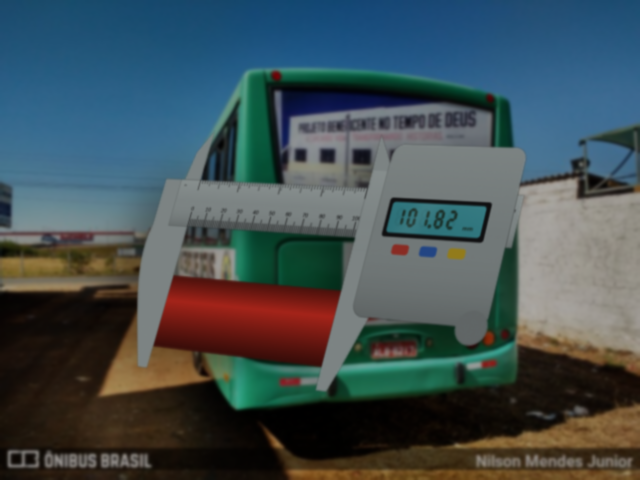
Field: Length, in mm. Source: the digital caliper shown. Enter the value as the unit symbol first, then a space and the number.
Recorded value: mm 101.82
